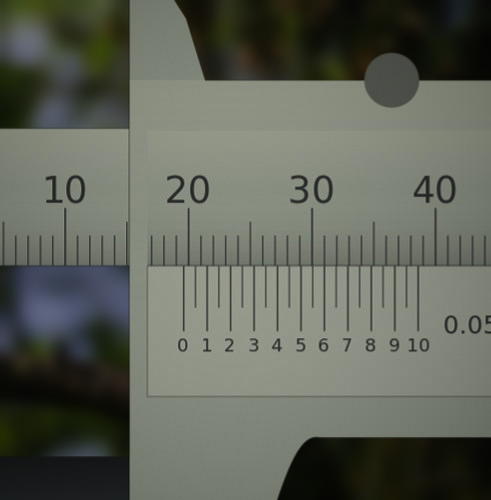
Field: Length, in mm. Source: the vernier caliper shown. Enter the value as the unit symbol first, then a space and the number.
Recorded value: mm 19.6
